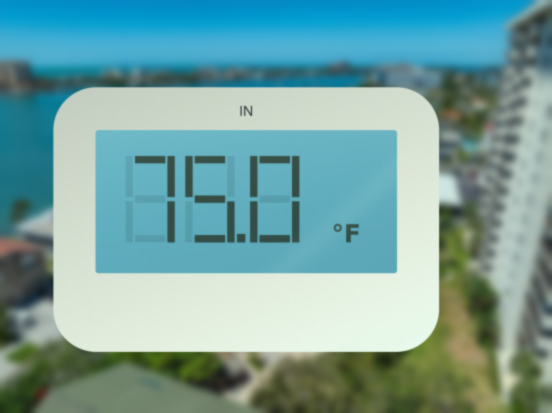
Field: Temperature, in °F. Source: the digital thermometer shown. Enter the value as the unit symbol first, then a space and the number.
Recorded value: °F 75.0
